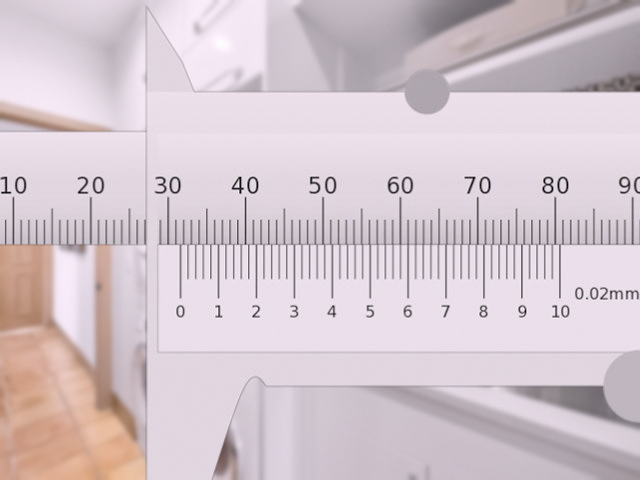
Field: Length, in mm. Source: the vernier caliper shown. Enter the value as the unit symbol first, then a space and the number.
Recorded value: mm 31.6
